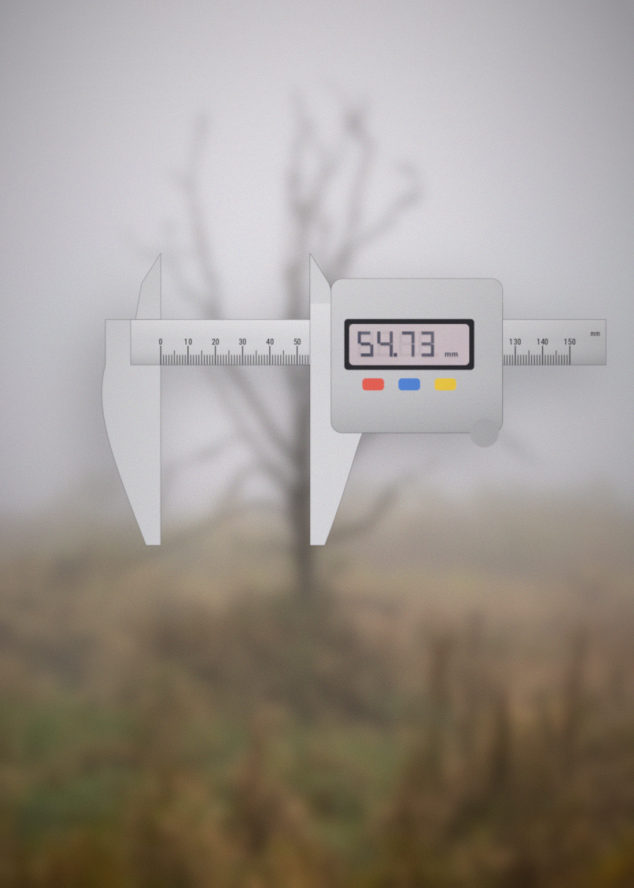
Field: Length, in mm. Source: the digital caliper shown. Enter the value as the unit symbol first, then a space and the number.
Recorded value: mm 54.73
